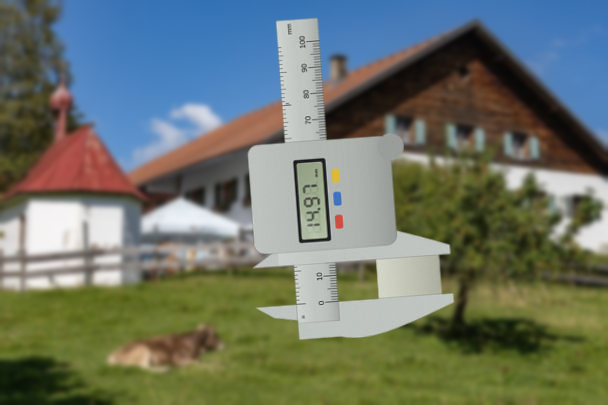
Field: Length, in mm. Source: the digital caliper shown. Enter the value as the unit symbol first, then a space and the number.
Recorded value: mm 14.97
